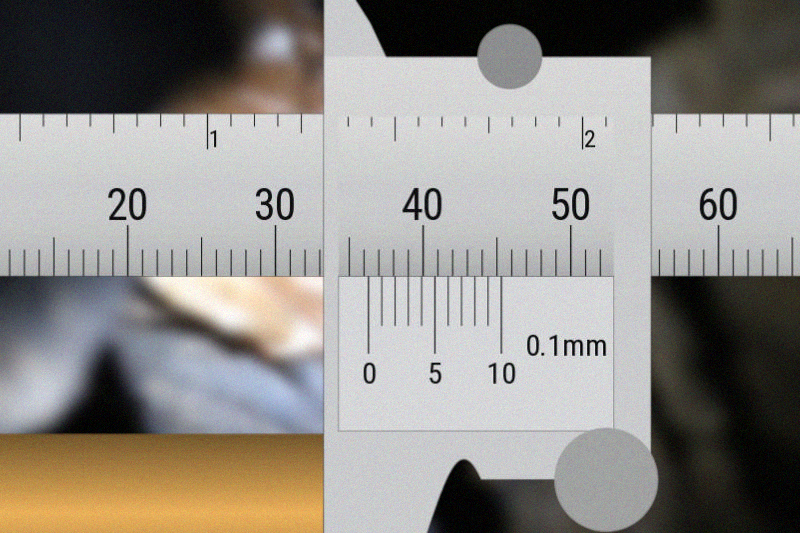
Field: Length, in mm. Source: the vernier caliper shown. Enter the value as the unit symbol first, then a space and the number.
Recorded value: mm 36.3
